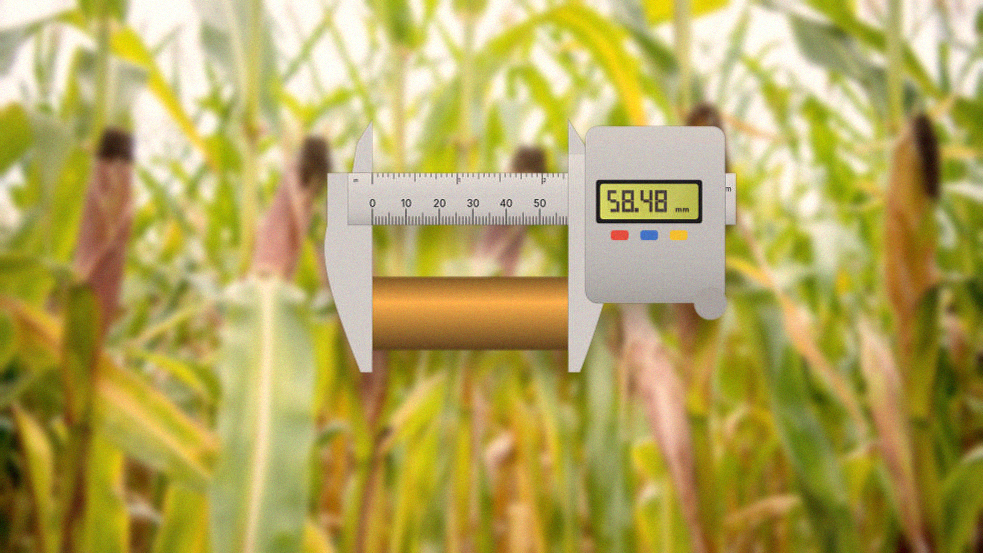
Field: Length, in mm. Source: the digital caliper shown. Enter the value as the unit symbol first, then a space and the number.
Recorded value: mm 58.48
